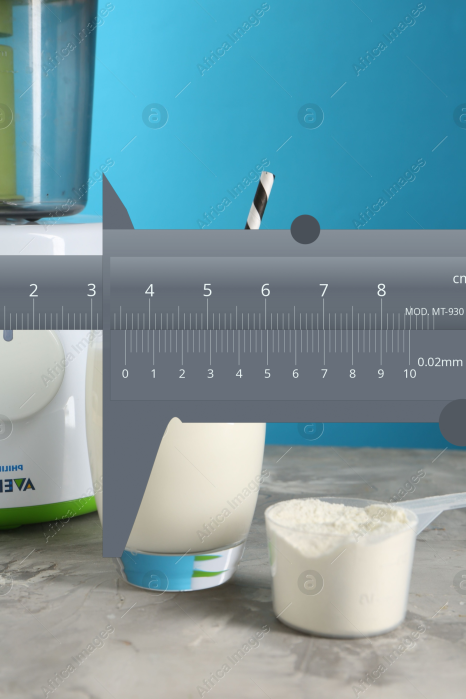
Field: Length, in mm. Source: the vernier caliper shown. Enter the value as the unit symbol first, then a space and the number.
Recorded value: mm 35.8
